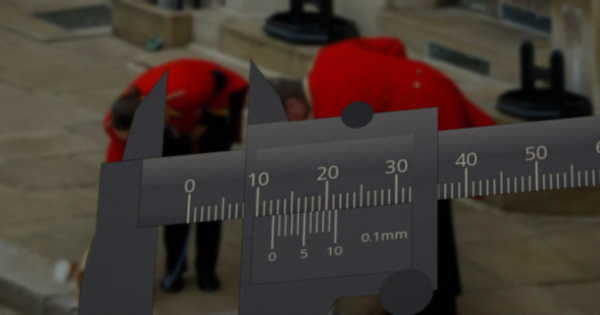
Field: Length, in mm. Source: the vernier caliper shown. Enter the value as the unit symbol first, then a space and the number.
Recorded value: mm 12.4
